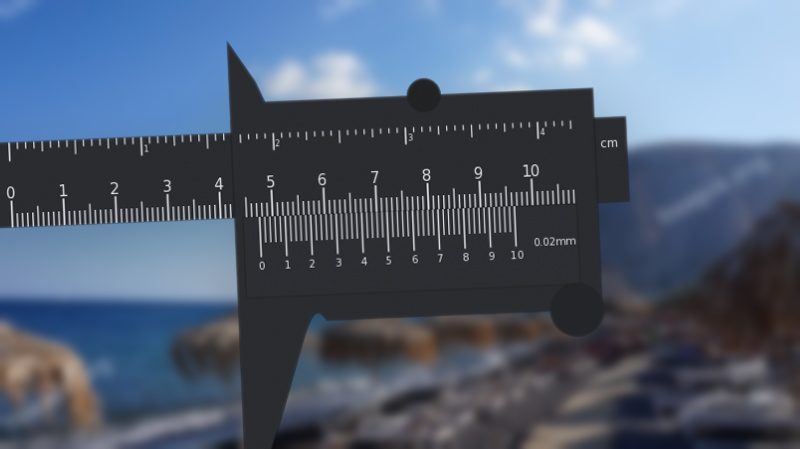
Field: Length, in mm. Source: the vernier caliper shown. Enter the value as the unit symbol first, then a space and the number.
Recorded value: mm 47.5
